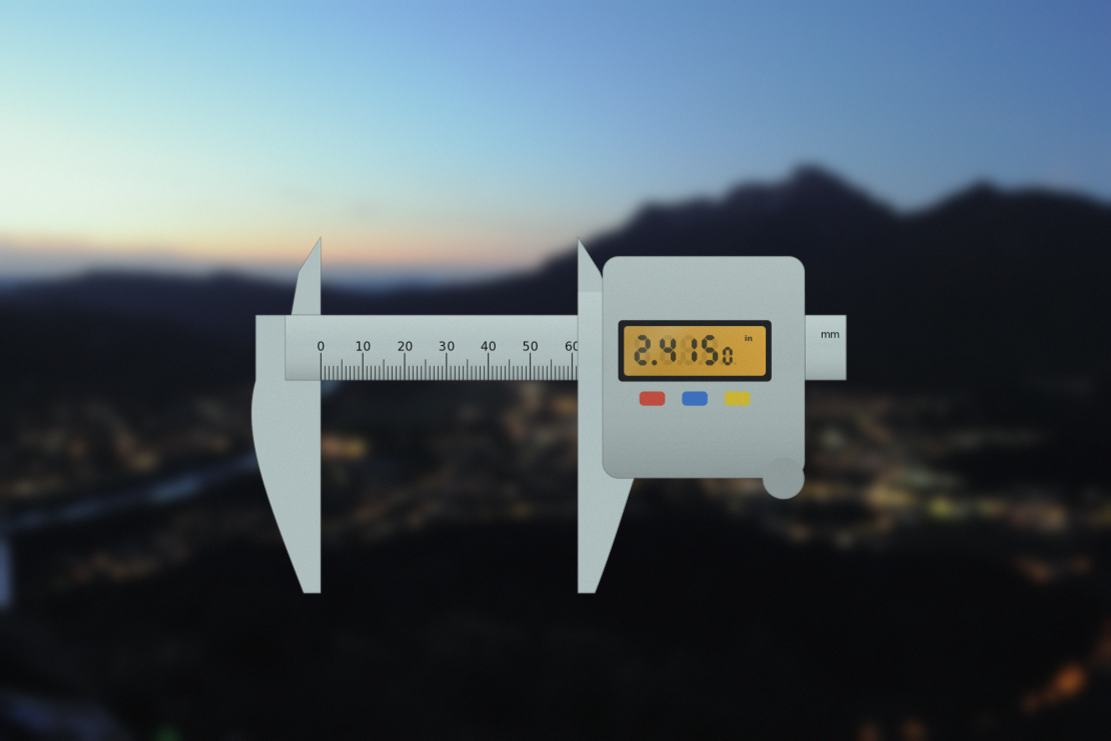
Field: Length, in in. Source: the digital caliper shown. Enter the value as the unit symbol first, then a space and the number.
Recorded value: in 2.4150
